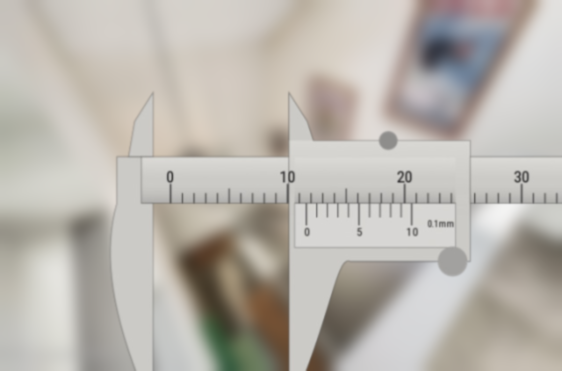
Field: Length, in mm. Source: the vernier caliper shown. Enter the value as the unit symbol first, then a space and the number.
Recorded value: mm 11.6
